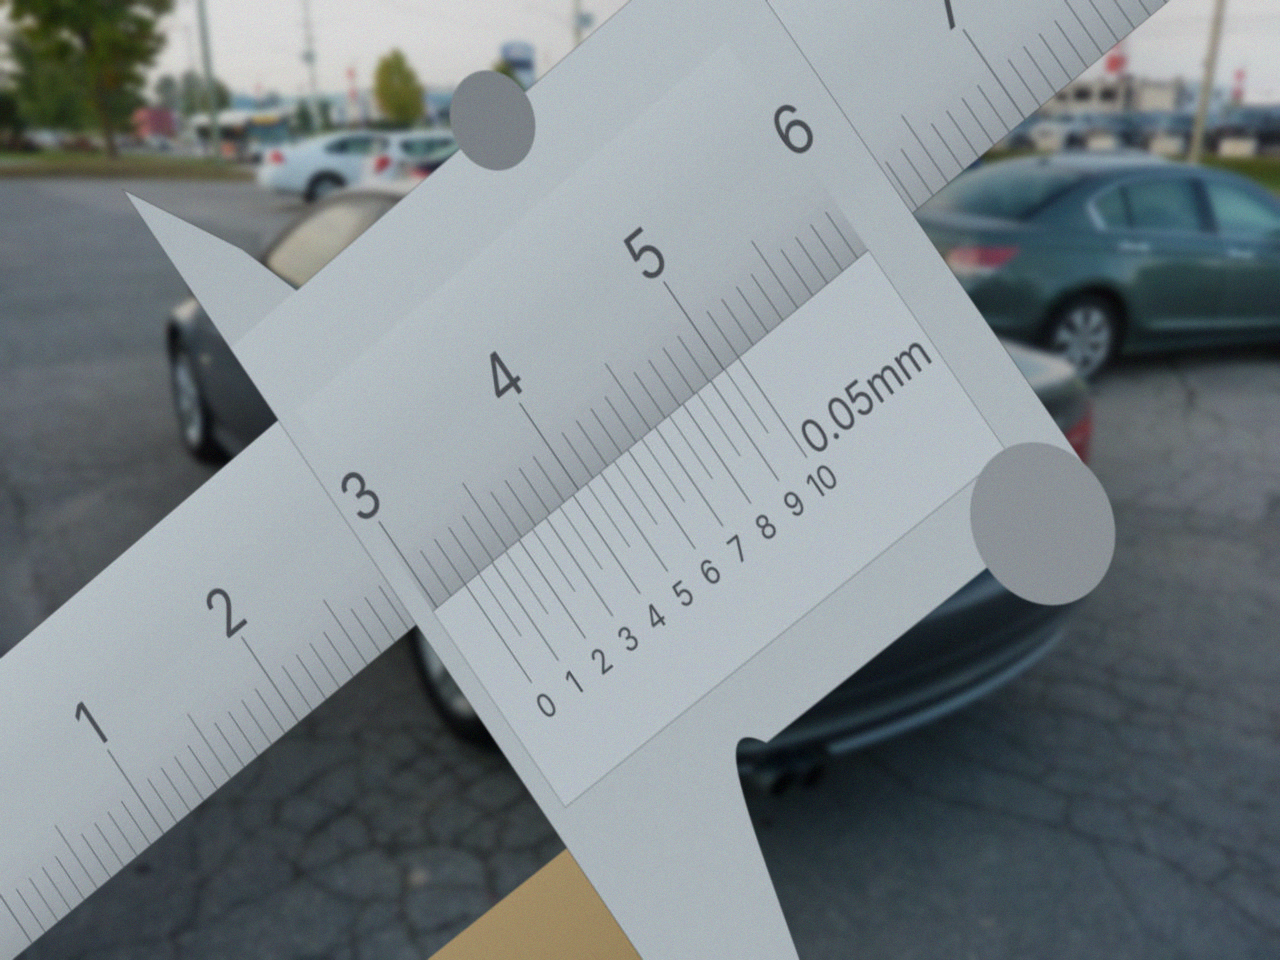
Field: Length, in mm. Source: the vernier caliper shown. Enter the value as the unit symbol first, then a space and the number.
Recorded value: mm 32.0
